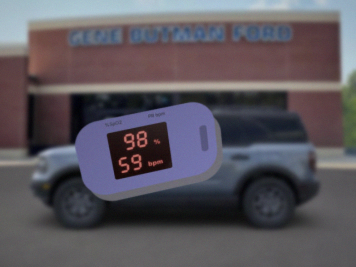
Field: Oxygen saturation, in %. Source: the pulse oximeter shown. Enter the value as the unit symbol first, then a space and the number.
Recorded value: % 98
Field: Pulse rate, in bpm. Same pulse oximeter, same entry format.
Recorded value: bpm 59
